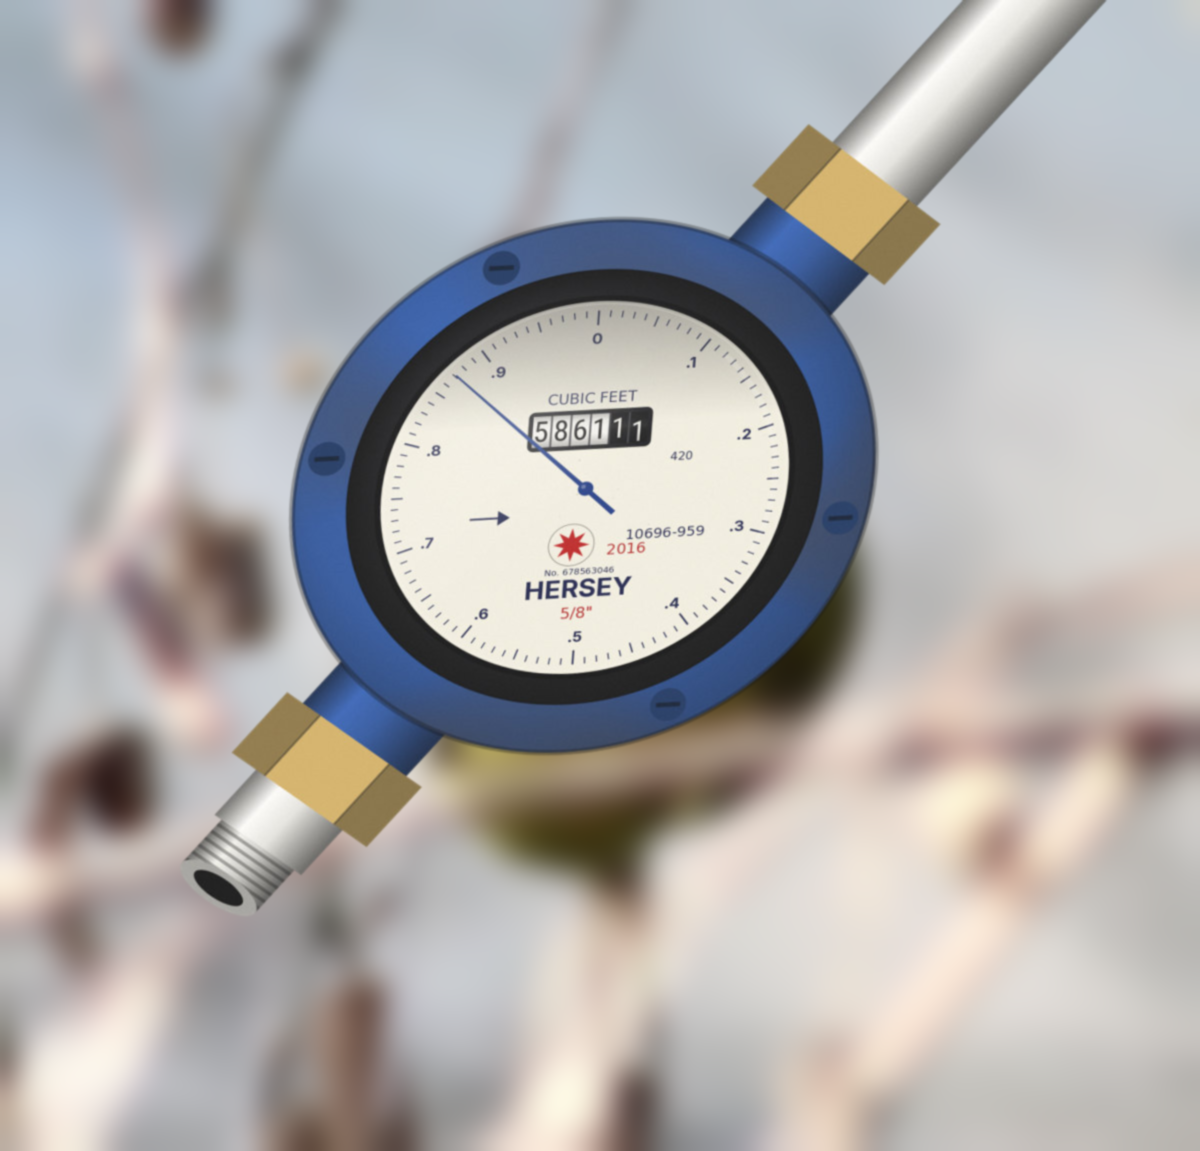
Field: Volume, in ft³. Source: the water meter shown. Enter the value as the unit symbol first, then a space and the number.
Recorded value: ft³ 586110.87
